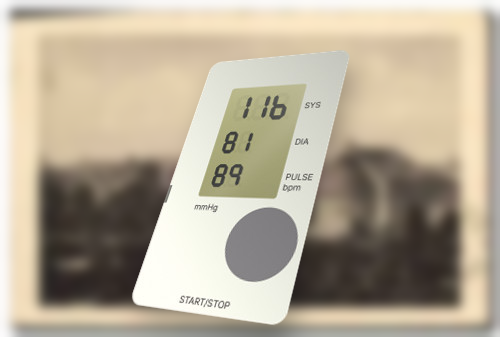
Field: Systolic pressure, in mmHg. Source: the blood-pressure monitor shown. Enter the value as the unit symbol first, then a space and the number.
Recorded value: mmHg 116
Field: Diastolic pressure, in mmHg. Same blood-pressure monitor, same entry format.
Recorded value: mmHg 81
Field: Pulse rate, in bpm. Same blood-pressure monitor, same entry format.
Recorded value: bpm 89
